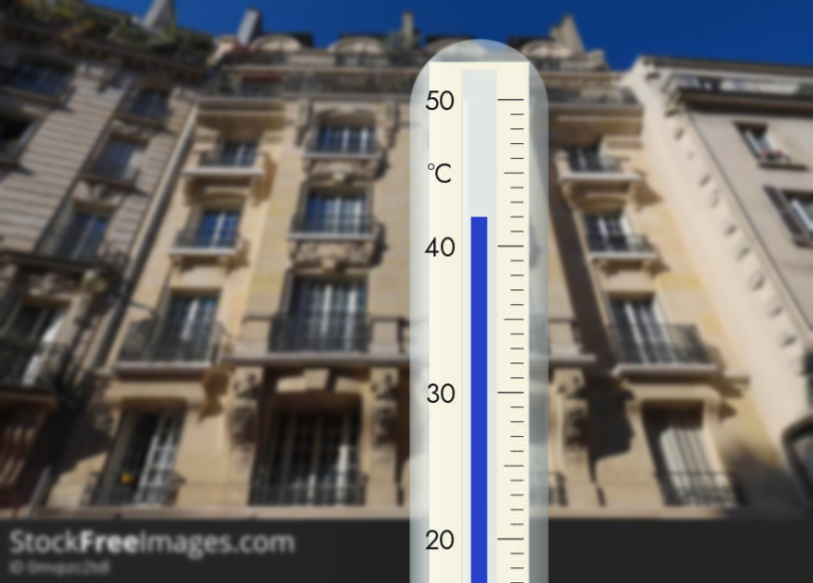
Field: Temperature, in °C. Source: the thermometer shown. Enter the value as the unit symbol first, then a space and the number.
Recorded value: °C 42
